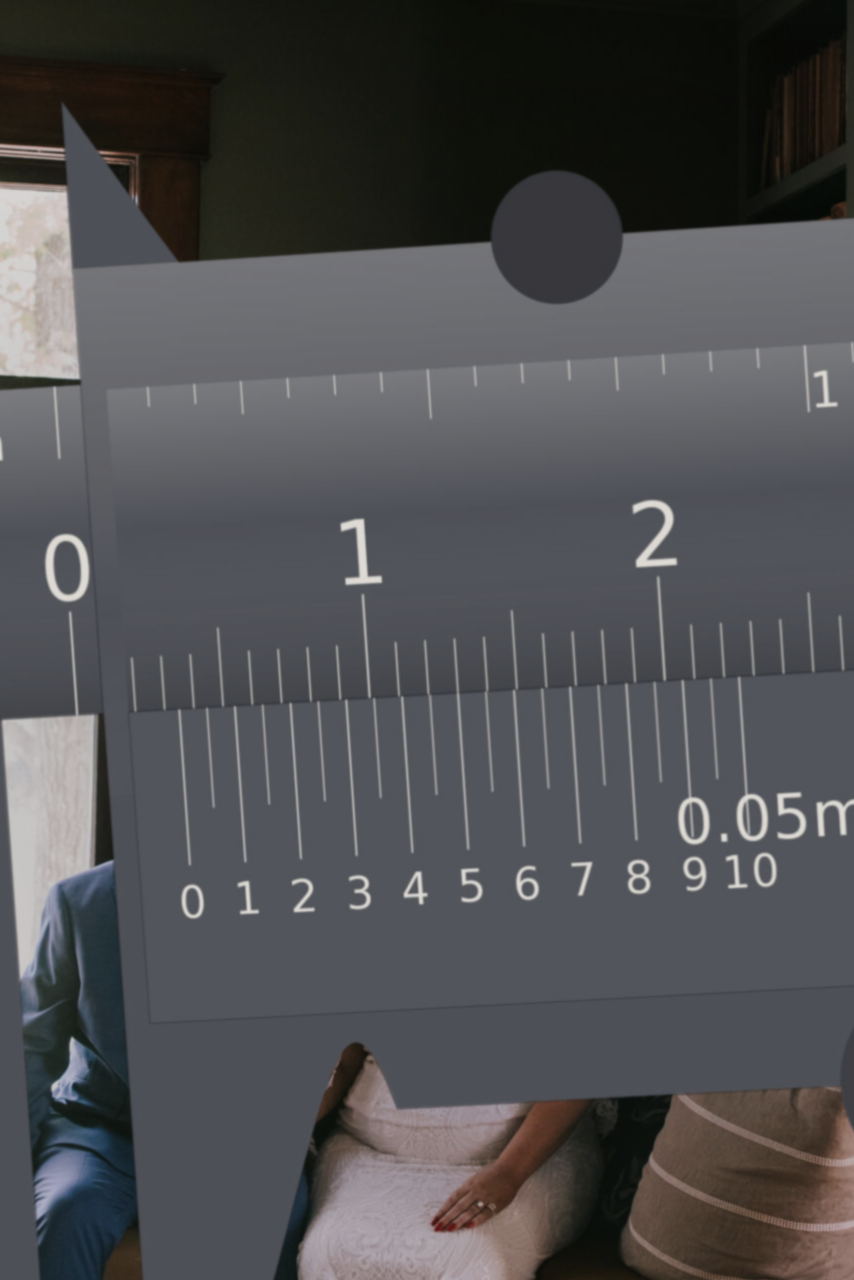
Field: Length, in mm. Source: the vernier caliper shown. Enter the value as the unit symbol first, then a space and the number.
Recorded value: mm 3.5
